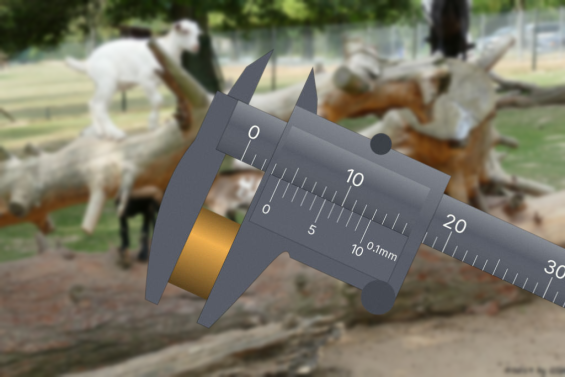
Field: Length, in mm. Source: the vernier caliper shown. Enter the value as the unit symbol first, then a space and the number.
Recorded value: mm 3.9
